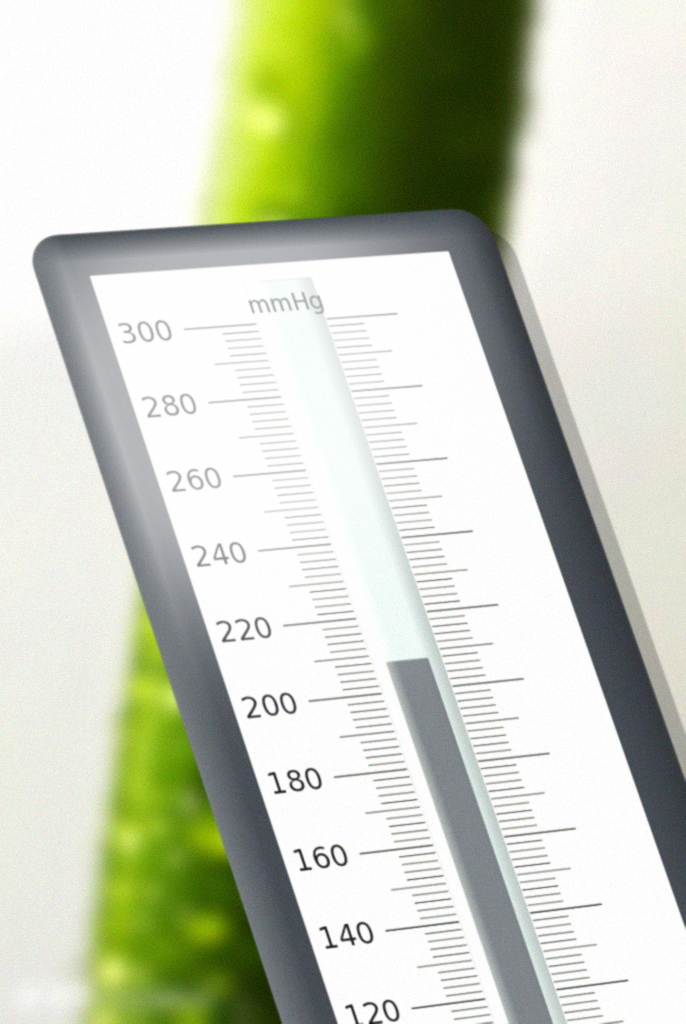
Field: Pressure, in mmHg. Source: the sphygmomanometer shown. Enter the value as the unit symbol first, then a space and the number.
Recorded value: mmHg 208
